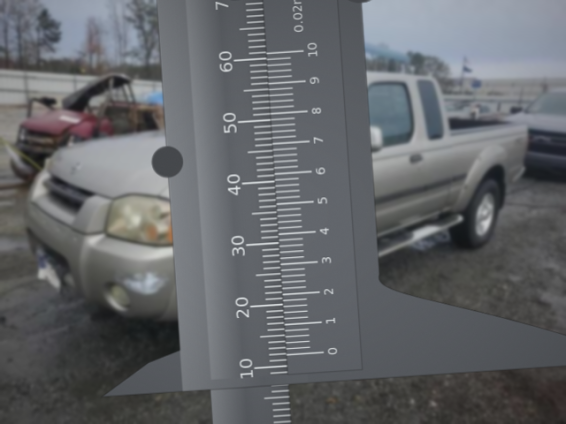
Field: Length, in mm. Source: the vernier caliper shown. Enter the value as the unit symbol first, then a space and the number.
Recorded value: mm 11.8
